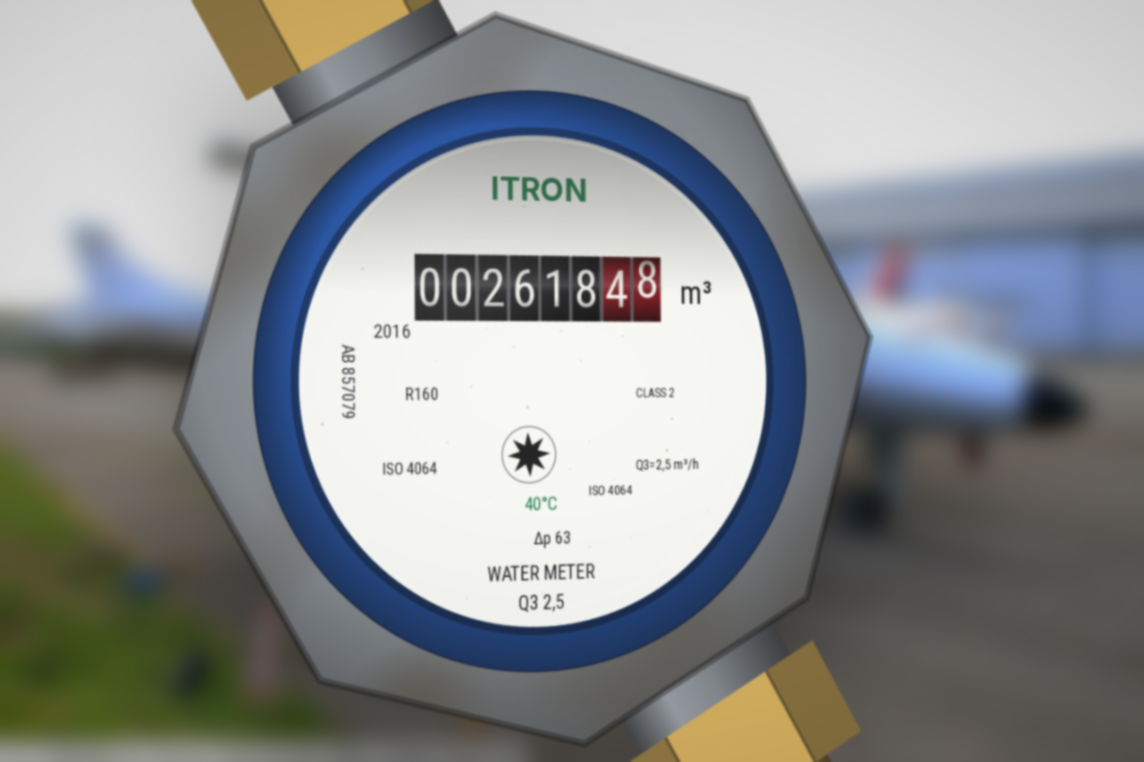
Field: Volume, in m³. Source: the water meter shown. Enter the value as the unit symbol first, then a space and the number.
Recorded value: m³ 2618.48
